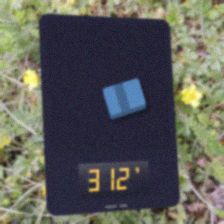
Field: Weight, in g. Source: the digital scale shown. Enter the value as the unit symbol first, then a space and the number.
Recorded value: g 312
